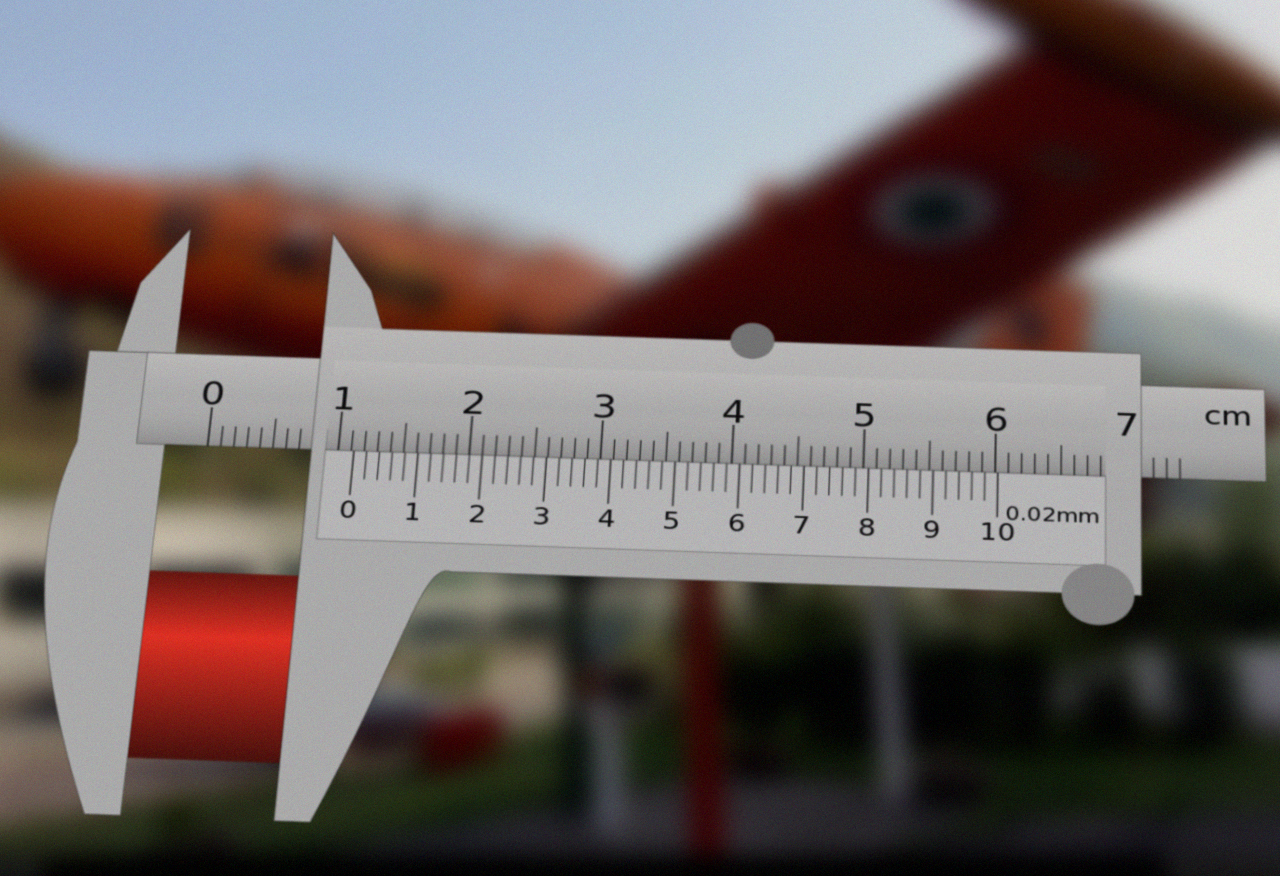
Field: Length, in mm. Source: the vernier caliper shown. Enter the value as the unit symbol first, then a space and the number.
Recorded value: mm 11.2
